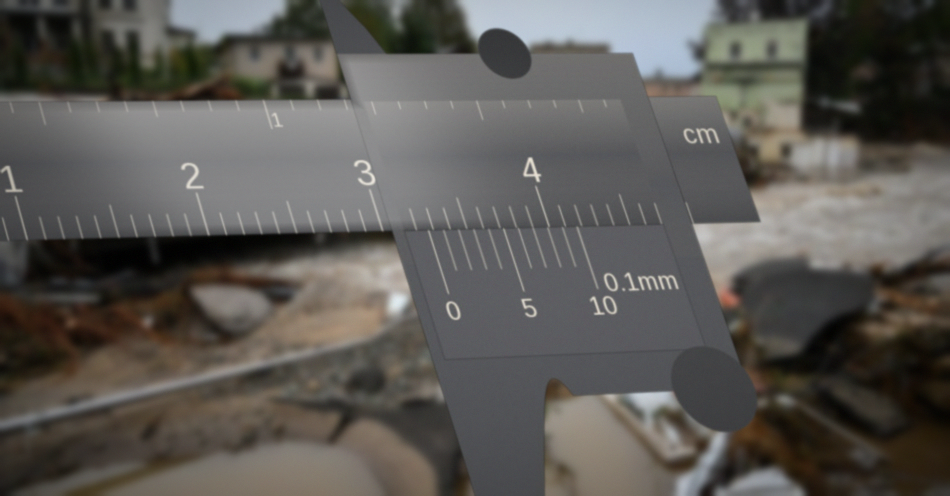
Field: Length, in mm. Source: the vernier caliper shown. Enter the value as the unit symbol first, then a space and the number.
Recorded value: mm 32.7
